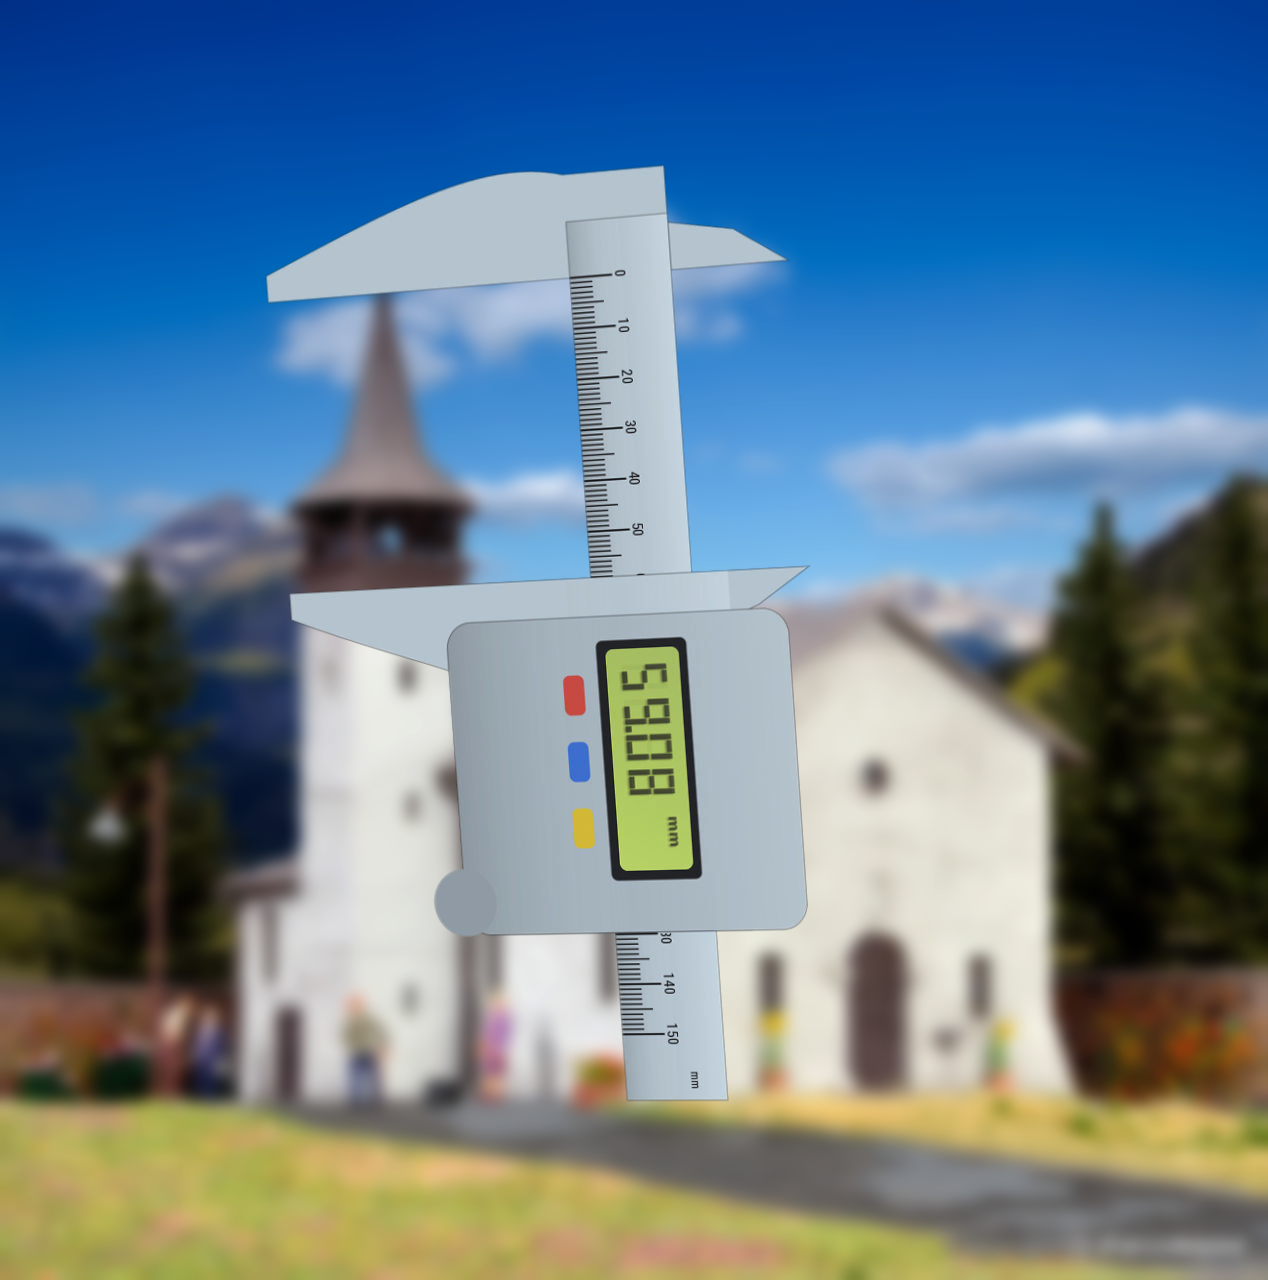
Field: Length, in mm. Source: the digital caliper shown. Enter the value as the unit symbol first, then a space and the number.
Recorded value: mm 59.08
